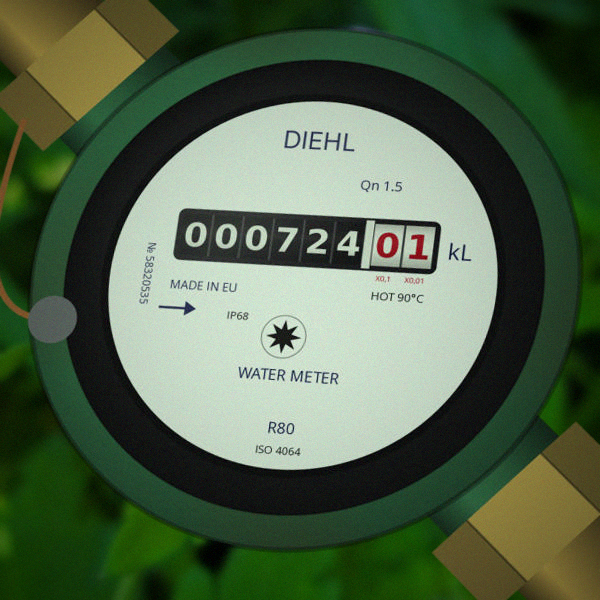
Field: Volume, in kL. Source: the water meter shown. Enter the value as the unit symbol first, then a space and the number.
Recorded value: kL 724.01
